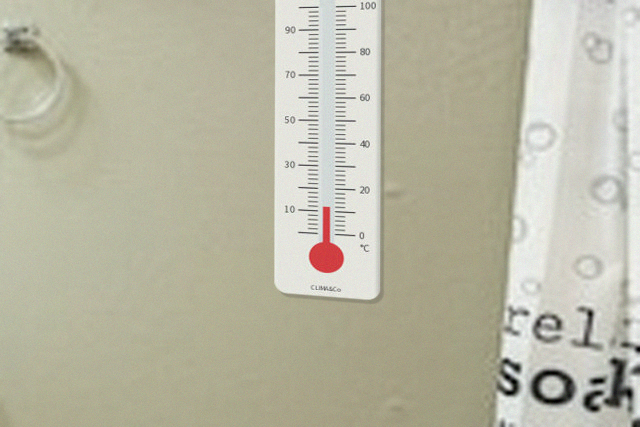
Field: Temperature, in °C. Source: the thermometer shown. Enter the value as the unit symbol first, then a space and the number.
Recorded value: °C 12
